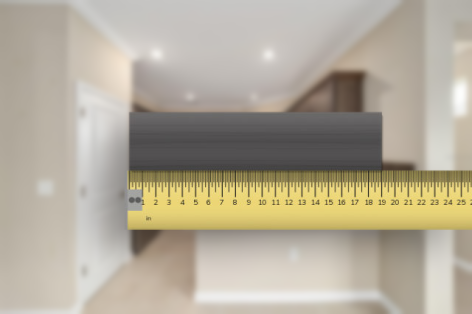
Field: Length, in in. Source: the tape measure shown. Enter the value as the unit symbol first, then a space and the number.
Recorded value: in 19
